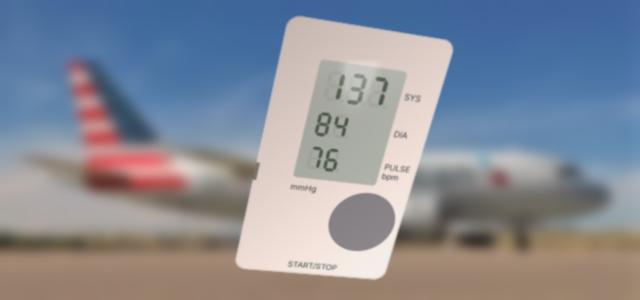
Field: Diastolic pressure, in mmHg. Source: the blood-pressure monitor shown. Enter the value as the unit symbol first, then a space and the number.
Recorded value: mmHg 84
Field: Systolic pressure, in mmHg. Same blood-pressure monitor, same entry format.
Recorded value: mmHg 137
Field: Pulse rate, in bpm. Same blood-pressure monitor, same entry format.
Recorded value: bpm 76
